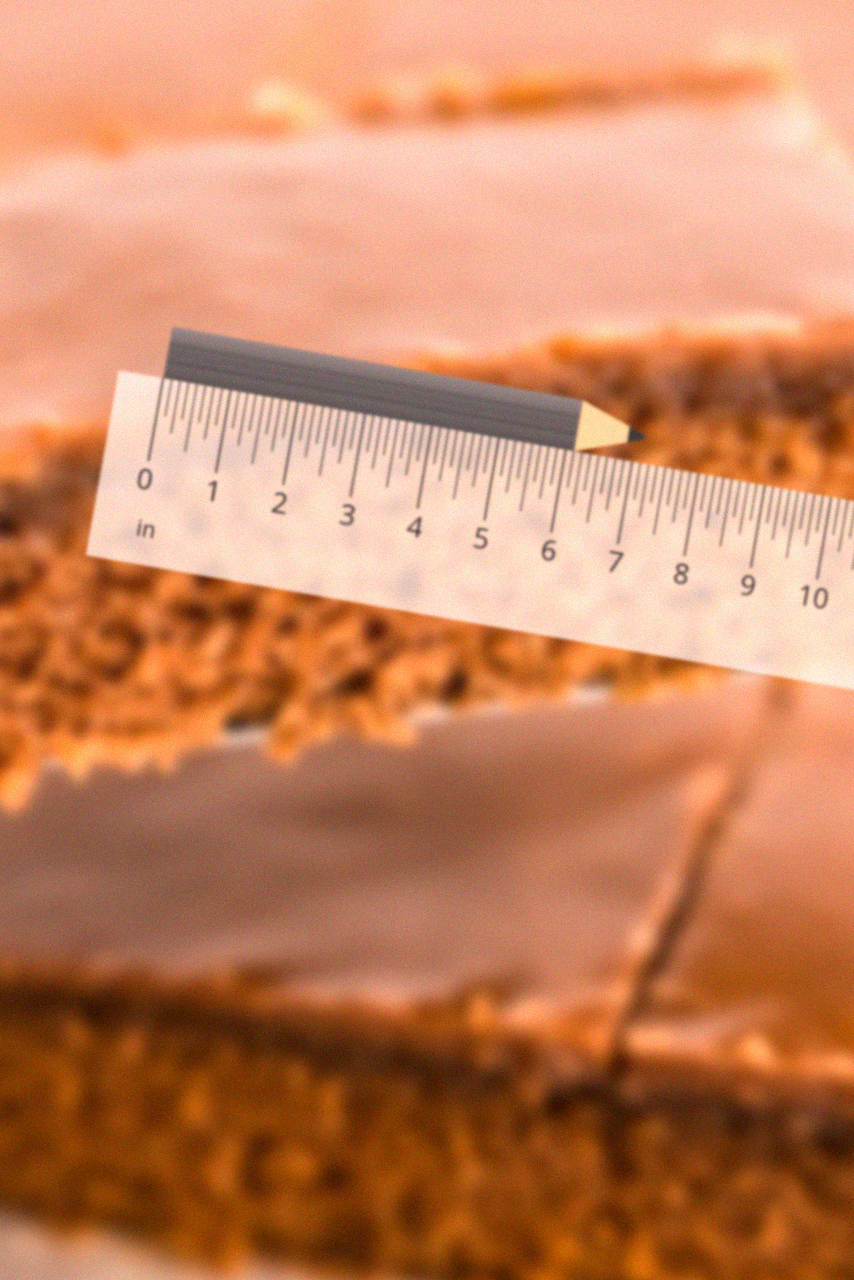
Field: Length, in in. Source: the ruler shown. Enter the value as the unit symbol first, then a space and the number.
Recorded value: in 7.125
